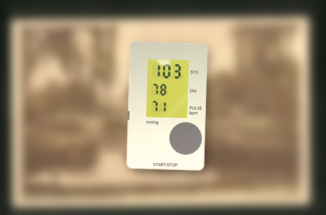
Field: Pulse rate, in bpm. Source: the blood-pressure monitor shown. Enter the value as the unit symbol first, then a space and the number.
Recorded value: bpm 71
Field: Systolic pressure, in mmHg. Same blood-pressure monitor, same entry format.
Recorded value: mmHg 103
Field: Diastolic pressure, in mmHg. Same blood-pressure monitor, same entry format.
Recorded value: mmHg 78
